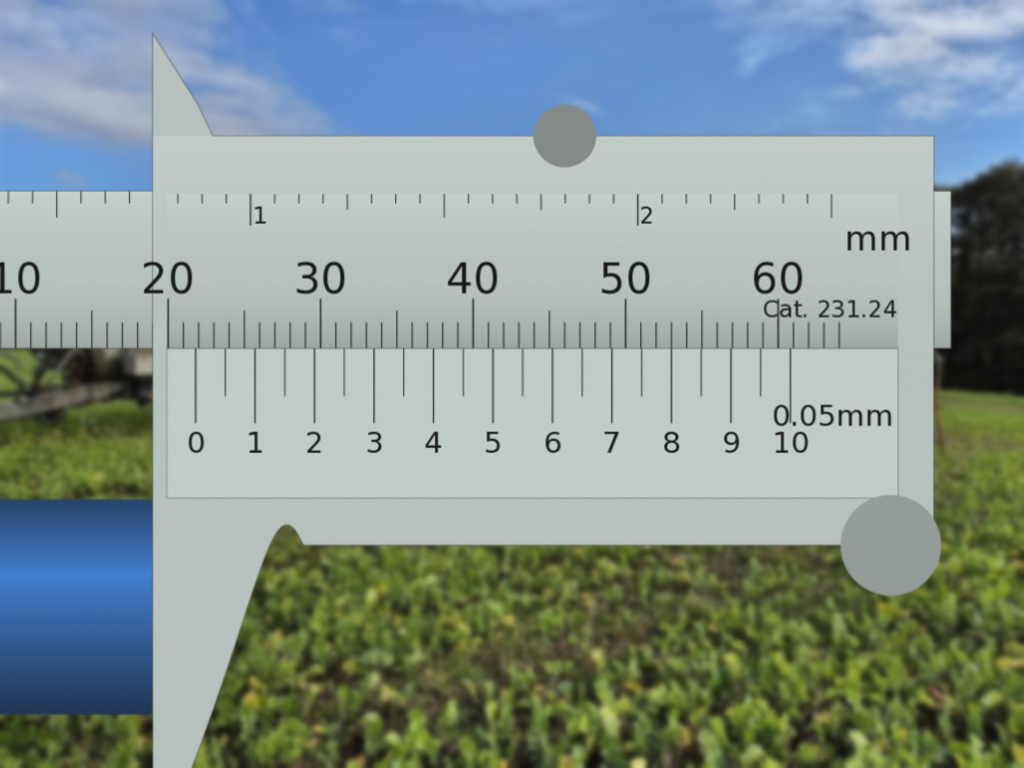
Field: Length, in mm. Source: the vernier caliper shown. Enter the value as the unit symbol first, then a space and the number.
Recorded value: mm 21.8
